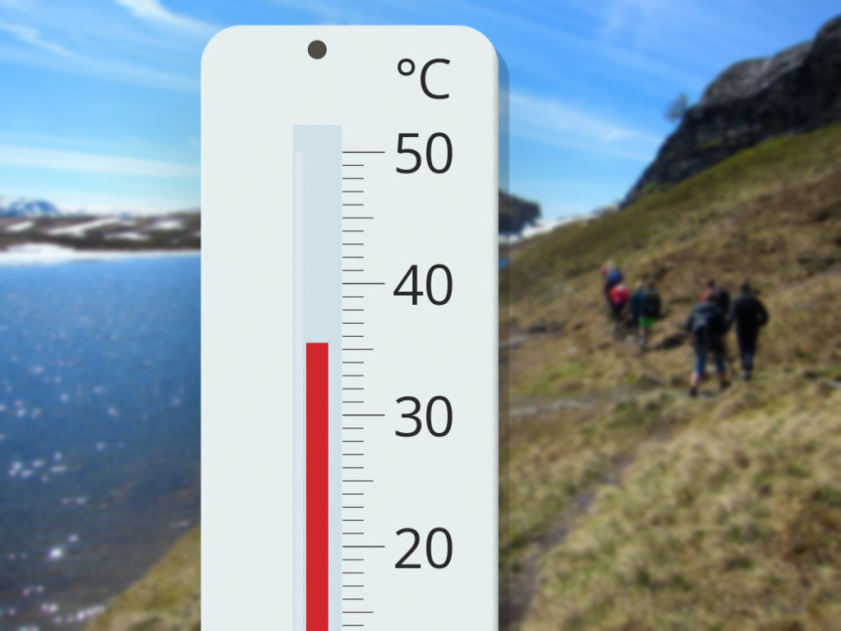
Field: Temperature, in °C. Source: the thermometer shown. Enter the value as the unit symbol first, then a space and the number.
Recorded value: °C 35.5
